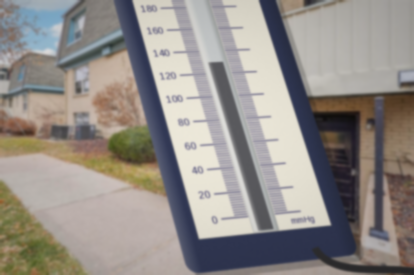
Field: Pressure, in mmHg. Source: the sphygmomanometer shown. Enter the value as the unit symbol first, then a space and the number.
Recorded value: mmHg 130
